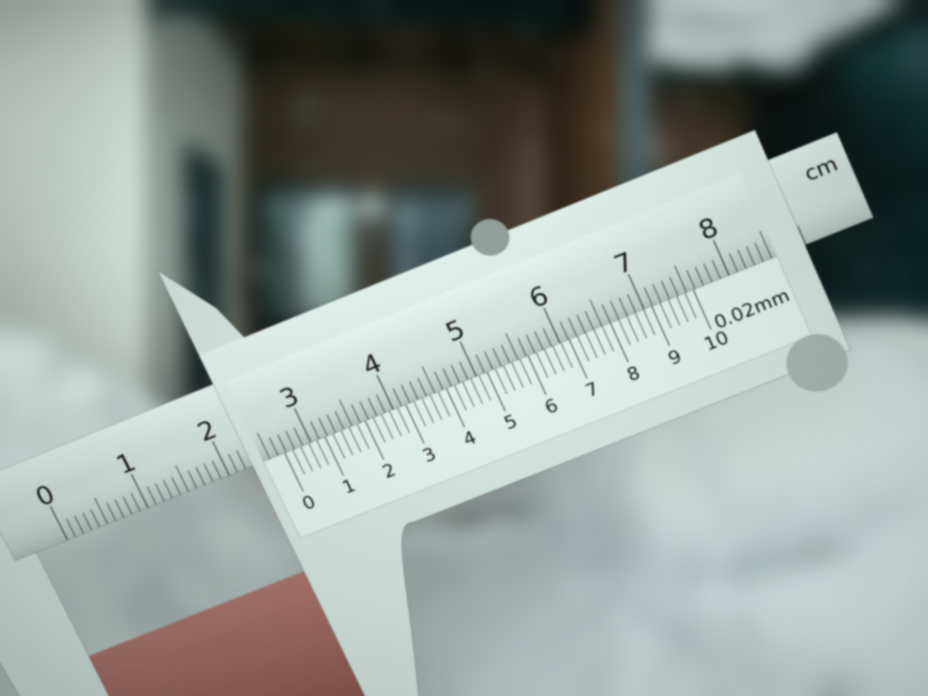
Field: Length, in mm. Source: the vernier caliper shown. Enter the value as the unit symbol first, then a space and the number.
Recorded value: mm 26.8
